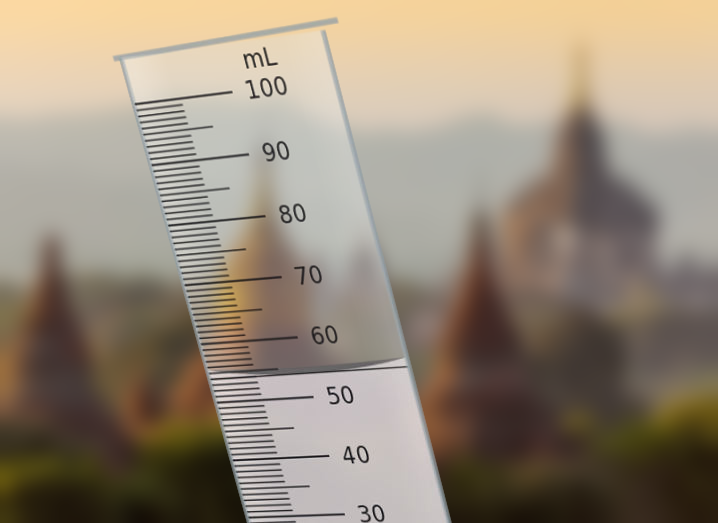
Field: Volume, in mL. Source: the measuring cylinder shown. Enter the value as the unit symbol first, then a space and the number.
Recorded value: mL 54
